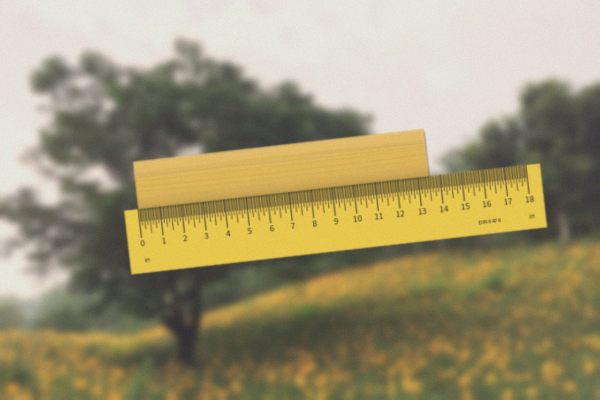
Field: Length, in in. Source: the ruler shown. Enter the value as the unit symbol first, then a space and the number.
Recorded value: in 13.5
